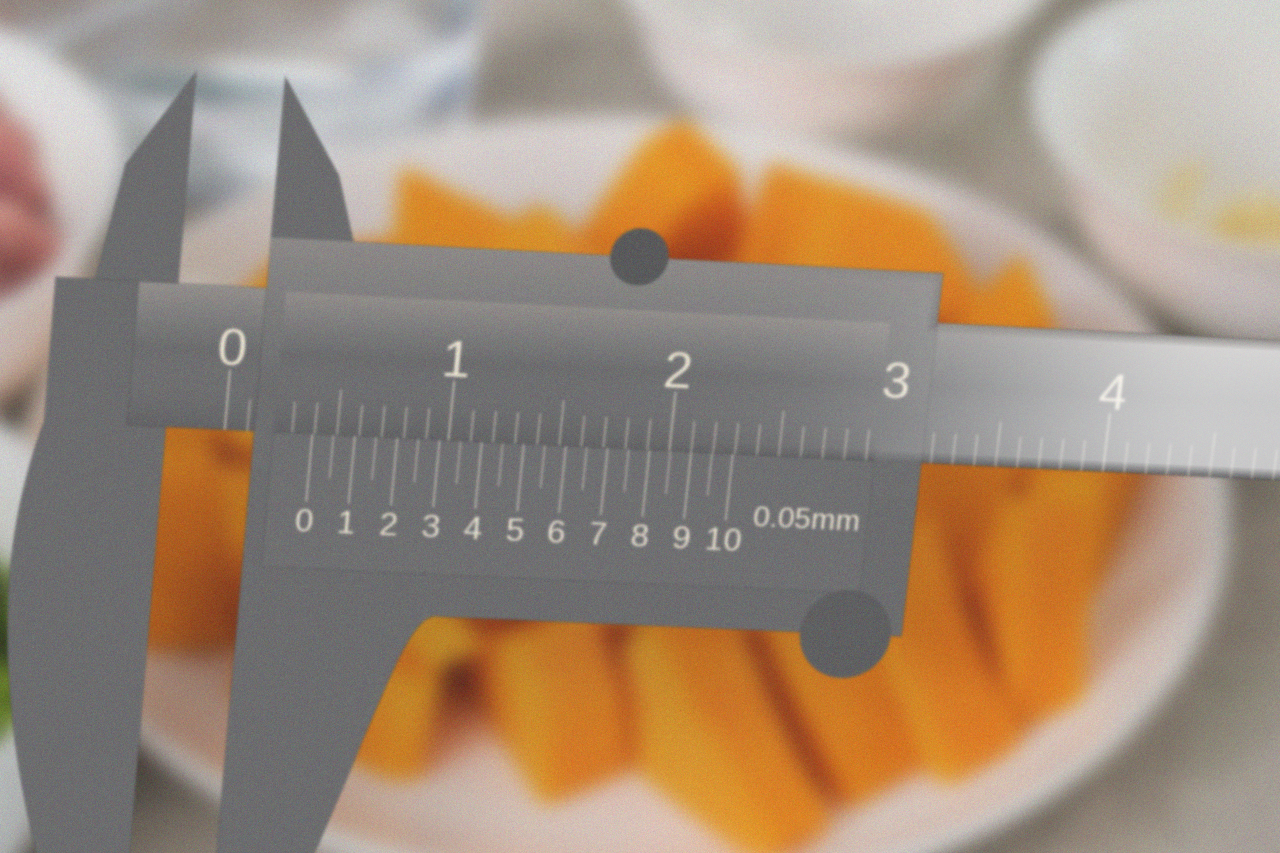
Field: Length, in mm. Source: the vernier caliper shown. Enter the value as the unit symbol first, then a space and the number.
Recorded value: mm 3.9
